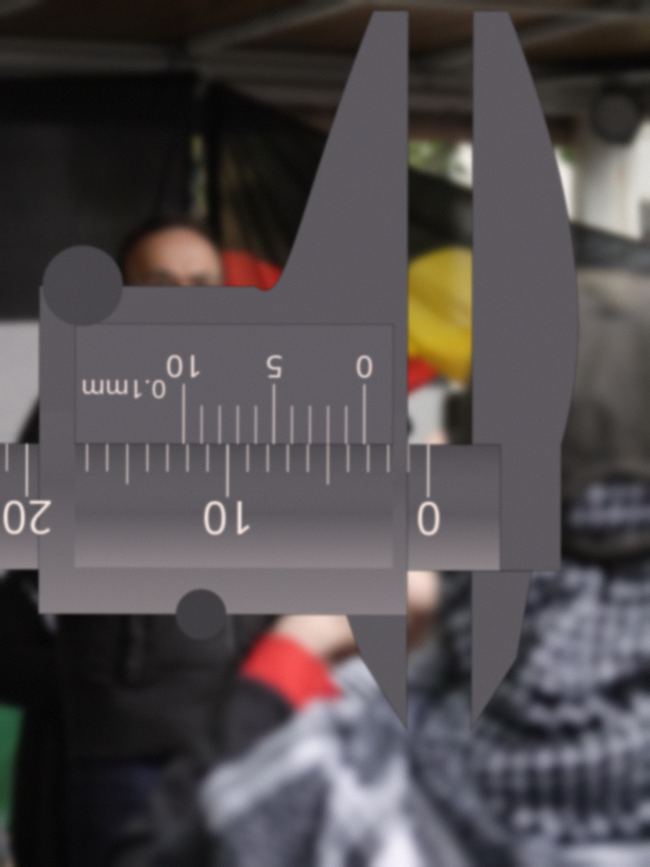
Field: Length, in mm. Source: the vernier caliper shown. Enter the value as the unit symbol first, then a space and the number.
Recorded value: mm 3.2
